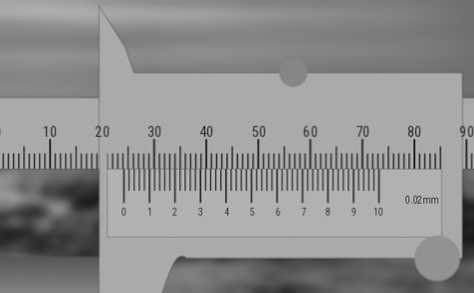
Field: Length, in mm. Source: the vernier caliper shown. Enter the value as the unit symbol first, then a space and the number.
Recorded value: mm 24.2
